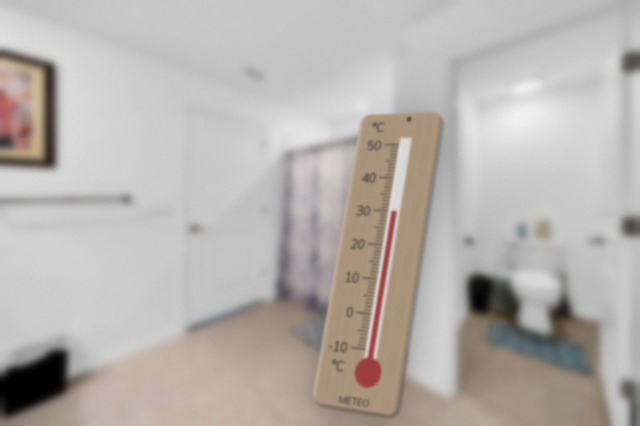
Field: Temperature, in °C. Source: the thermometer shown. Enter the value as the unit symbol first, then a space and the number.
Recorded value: °C 30
